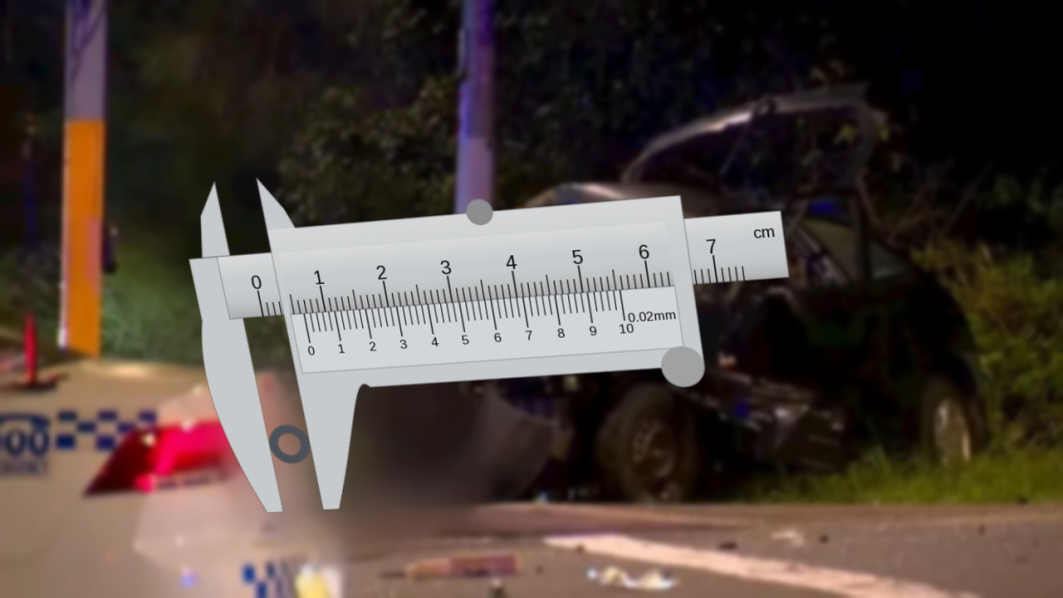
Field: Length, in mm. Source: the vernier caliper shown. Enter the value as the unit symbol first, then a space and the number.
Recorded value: mm 6.6
